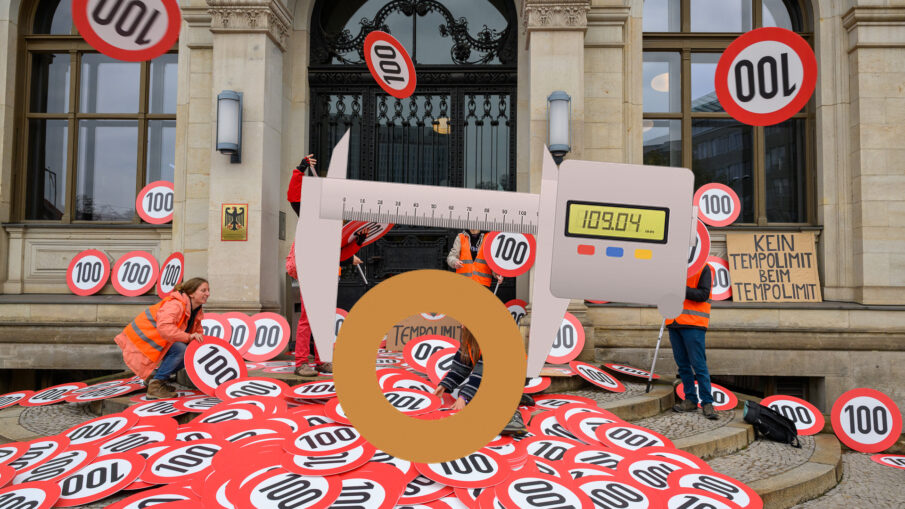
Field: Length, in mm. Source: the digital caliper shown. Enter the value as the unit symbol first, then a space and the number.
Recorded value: mm 109.04
